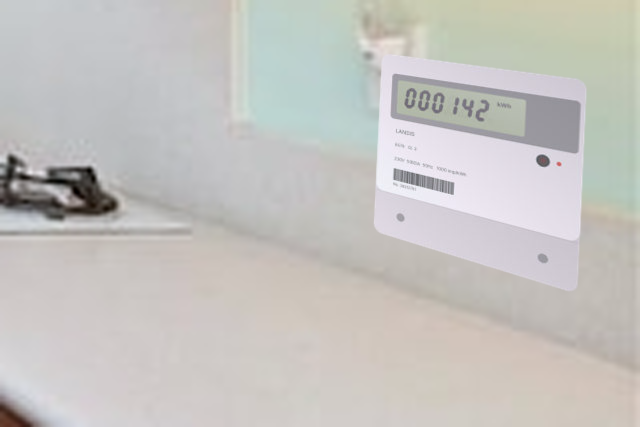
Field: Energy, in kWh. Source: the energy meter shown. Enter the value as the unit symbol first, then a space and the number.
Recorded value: kWh 142
